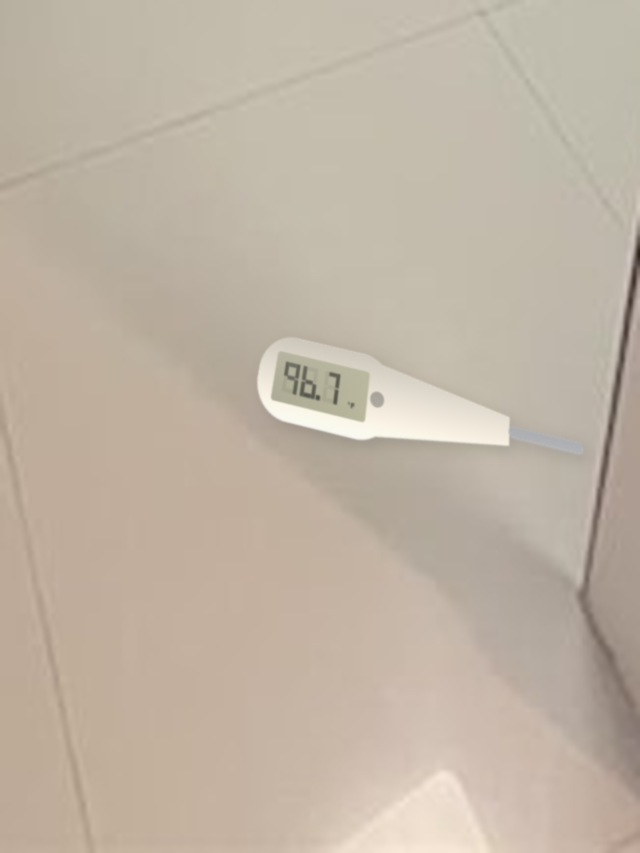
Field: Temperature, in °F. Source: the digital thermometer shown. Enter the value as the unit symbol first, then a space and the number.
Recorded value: °F 96.7
